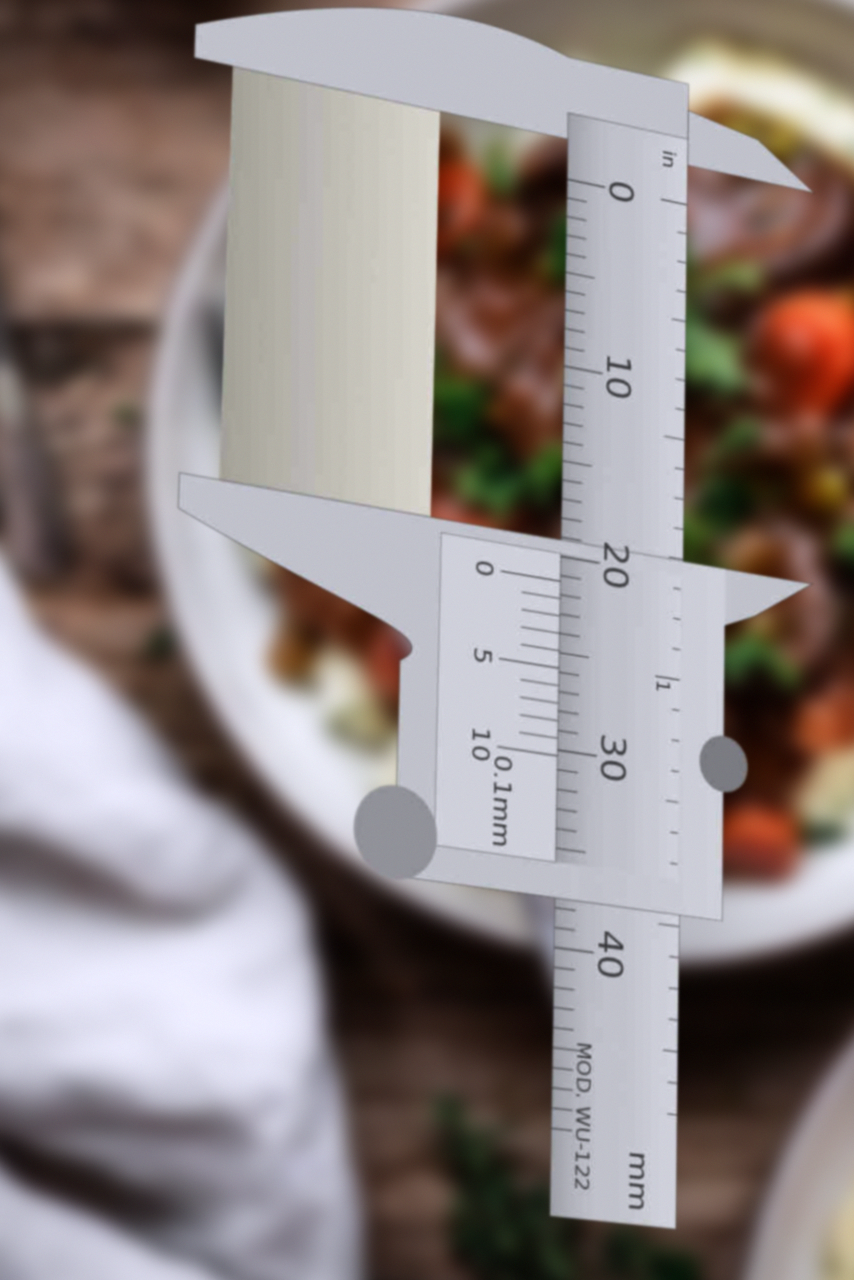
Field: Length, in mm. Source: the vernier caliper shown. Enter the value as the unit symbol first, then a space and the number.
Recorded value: mm 21.3
